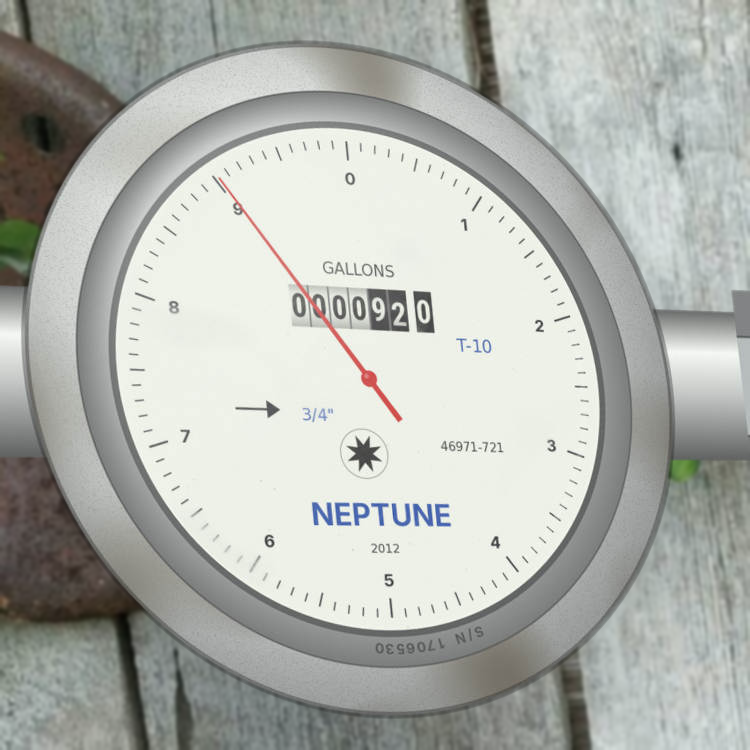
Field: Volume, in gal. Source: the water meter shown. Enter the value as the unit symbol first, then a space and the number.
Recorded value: gal 919.0
